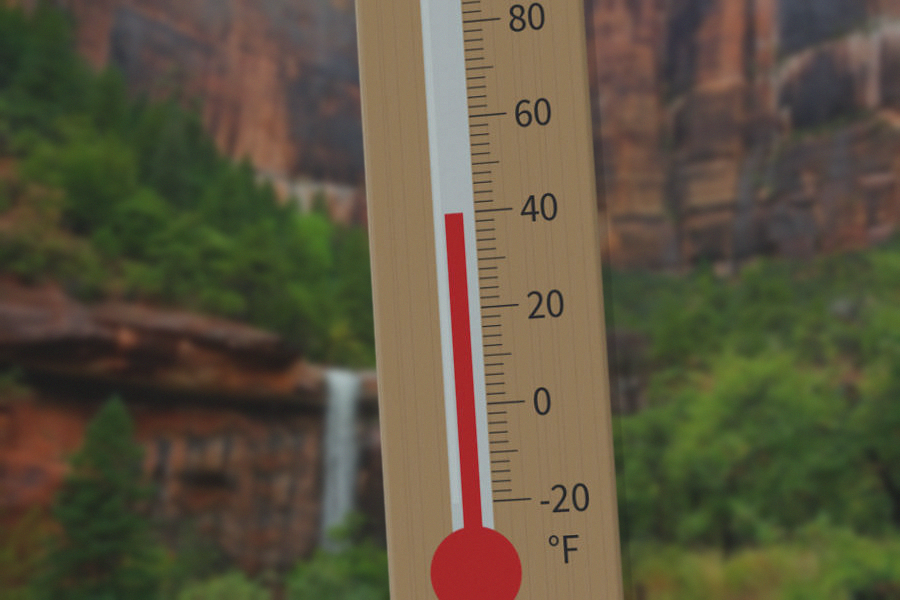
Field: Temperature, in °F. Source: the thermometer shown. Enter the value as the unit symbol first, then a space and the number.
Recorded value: °F 40
